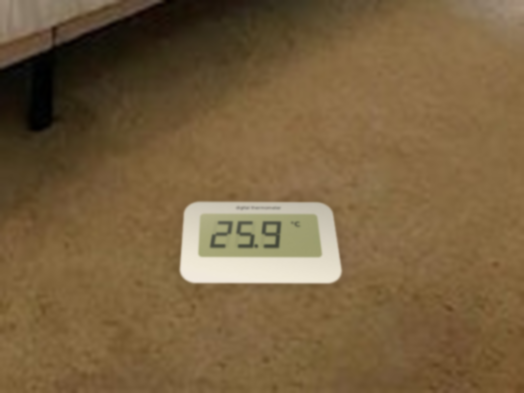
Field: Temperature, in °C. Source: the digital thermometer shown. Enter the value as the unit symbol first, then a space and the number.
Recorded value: °C 25.9
